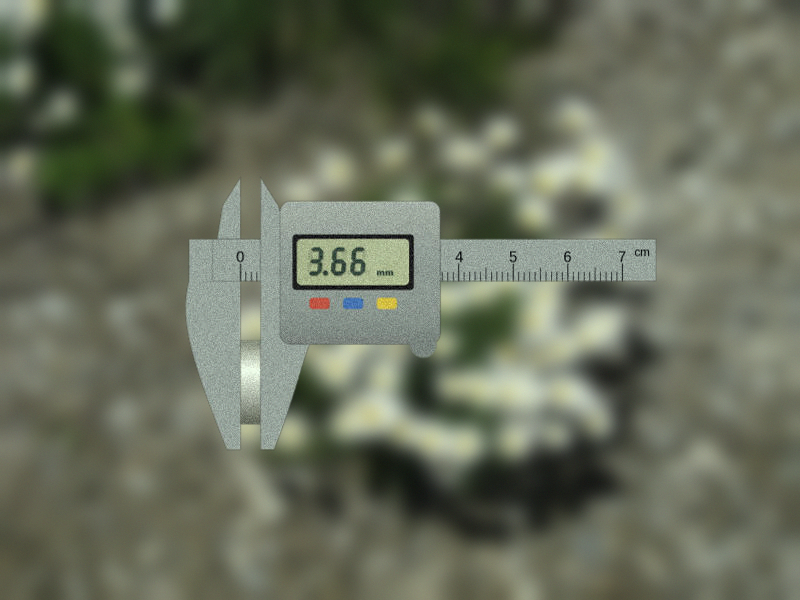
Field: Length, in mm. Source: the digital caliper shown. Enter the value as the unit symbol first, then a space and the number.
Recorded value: mm 3.66
